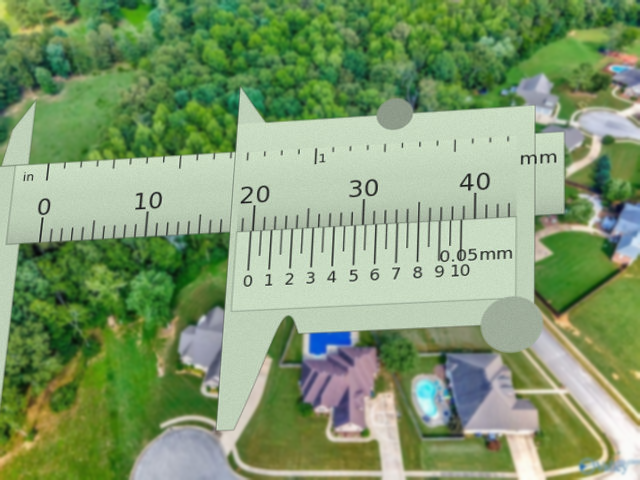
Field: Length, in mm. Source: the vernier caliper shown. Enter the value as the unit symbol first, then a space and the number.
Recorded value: mm 19.8
